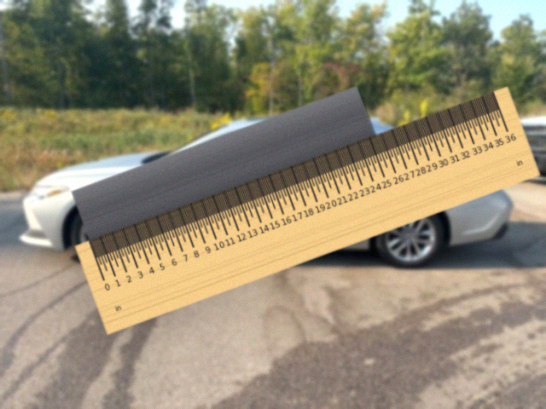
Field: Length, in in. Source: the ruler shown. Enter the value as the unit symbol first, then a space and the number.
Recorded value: in 25.5
